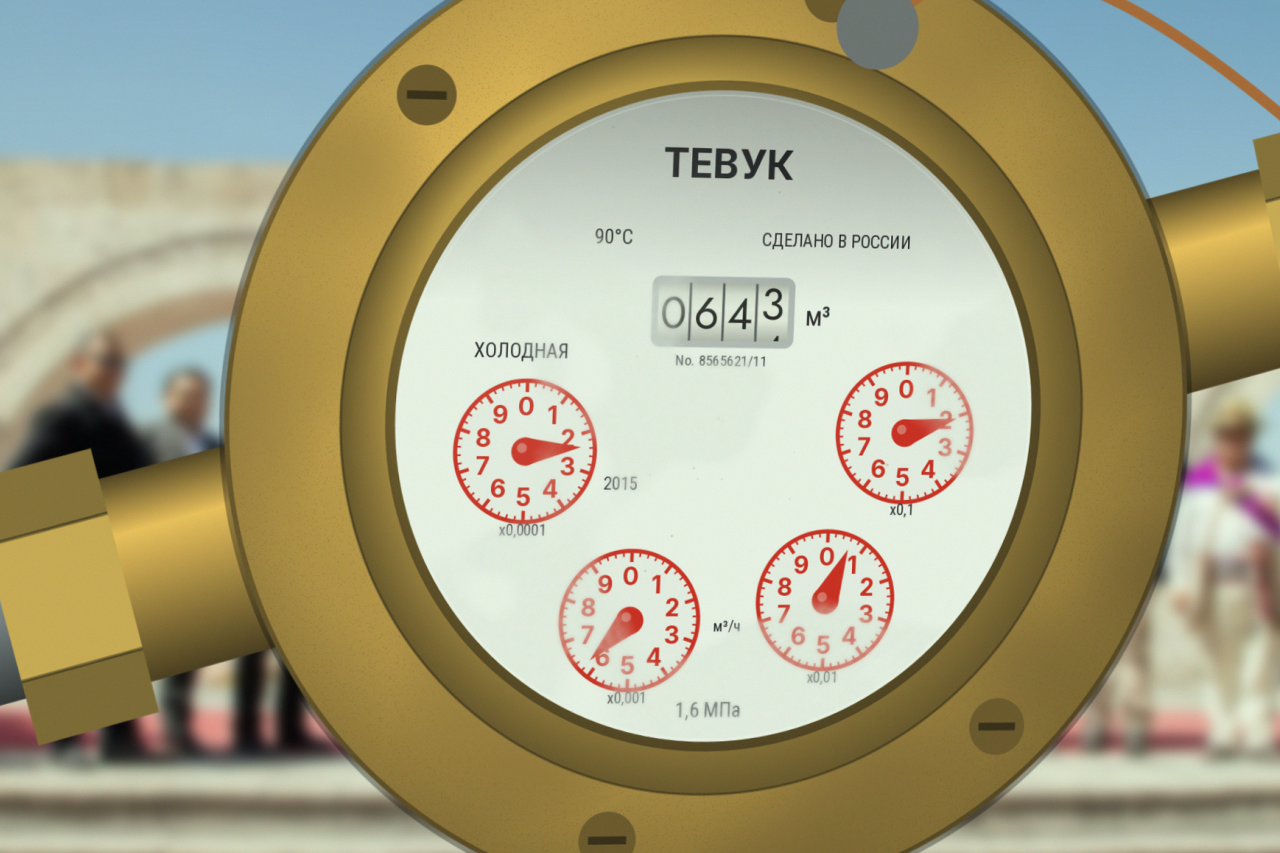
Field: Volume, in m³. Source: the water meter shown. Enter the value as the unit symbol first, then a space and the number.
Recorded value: m³ 643.2062
